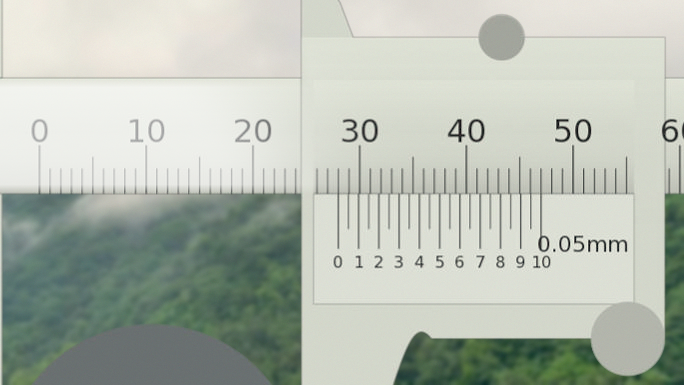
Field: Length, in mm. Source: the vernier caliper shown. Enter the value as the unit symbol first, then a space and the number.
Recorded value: mm 28.0
